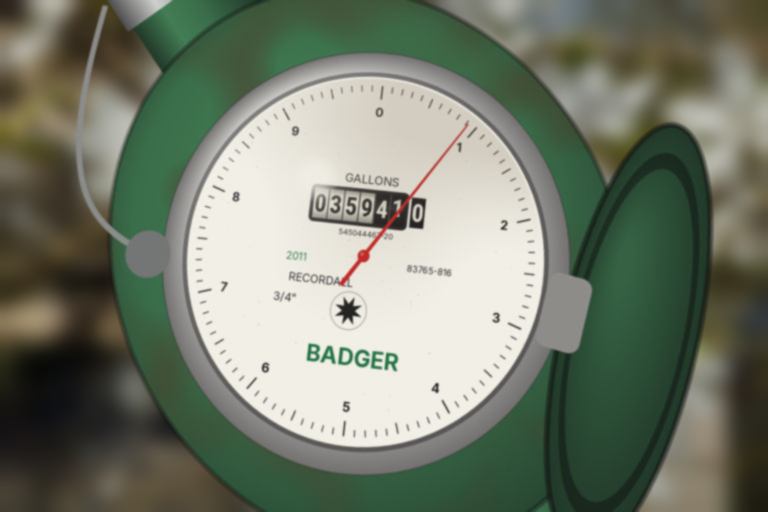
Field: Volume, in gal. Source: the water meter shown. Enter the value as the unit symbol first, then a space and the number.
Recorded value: gal 359410.9
